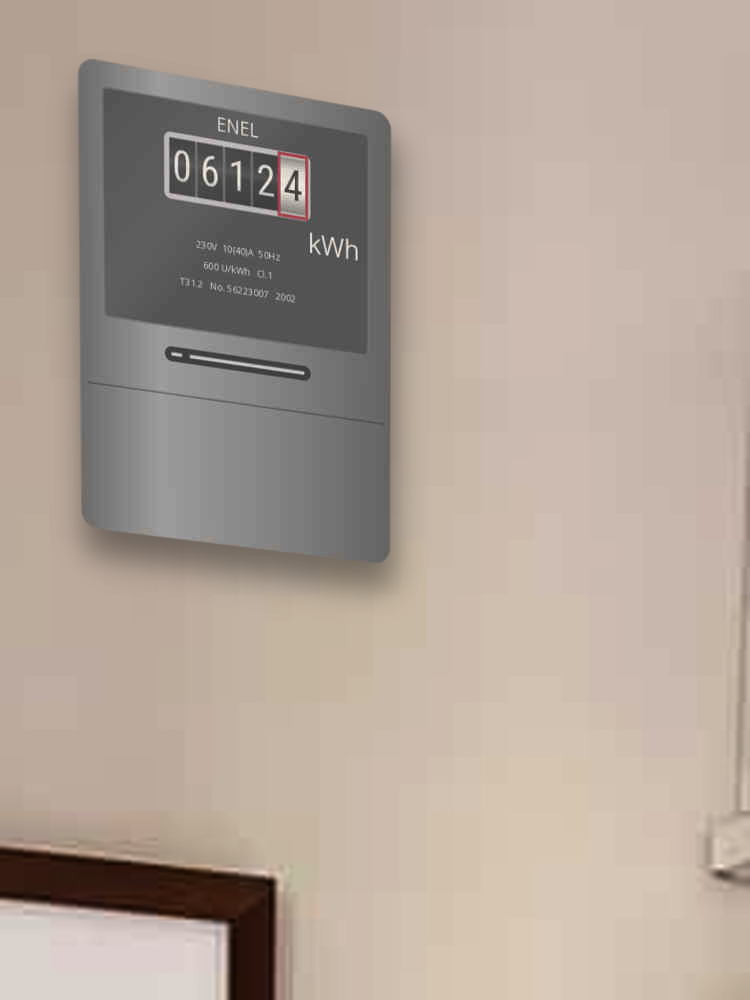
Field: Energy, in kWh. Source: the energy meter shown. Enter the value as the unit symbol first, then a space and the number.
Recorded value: kWh 612.4
